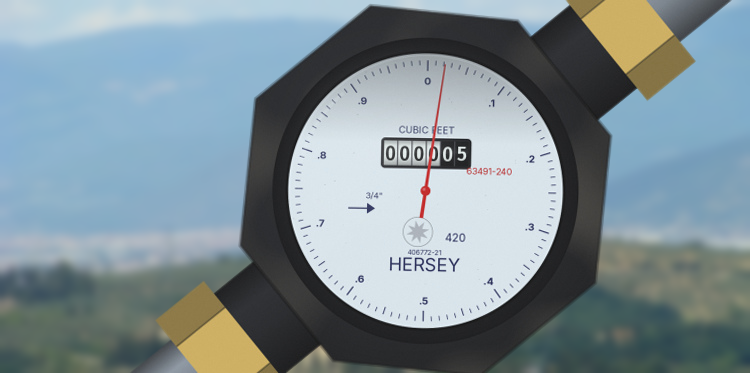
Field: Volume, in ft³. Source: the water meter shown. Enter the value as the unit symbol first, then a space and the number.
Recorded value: ft³ 5.02
